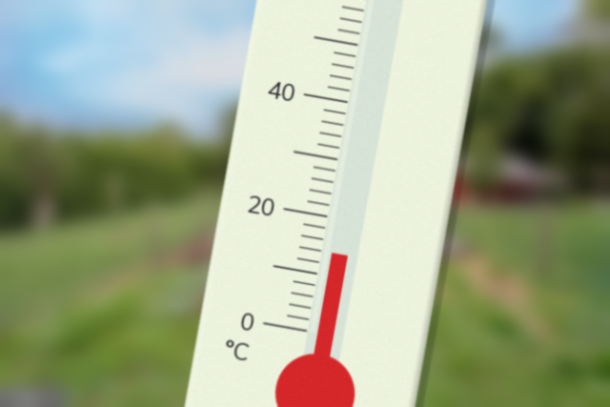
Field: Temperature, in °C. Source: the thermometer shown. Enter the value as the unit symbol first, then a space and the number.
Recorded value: °C 14
